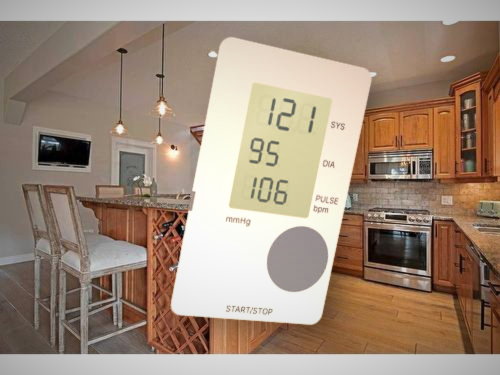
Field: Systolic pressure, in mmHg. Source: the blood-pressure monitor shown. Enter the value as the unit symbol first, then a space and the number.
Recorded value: mmHg 121
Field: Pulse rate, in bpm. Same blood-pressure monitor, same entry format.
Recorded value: bpm 106
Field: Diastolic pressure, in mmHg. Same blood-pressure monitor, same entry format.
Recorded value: mmHg 95
